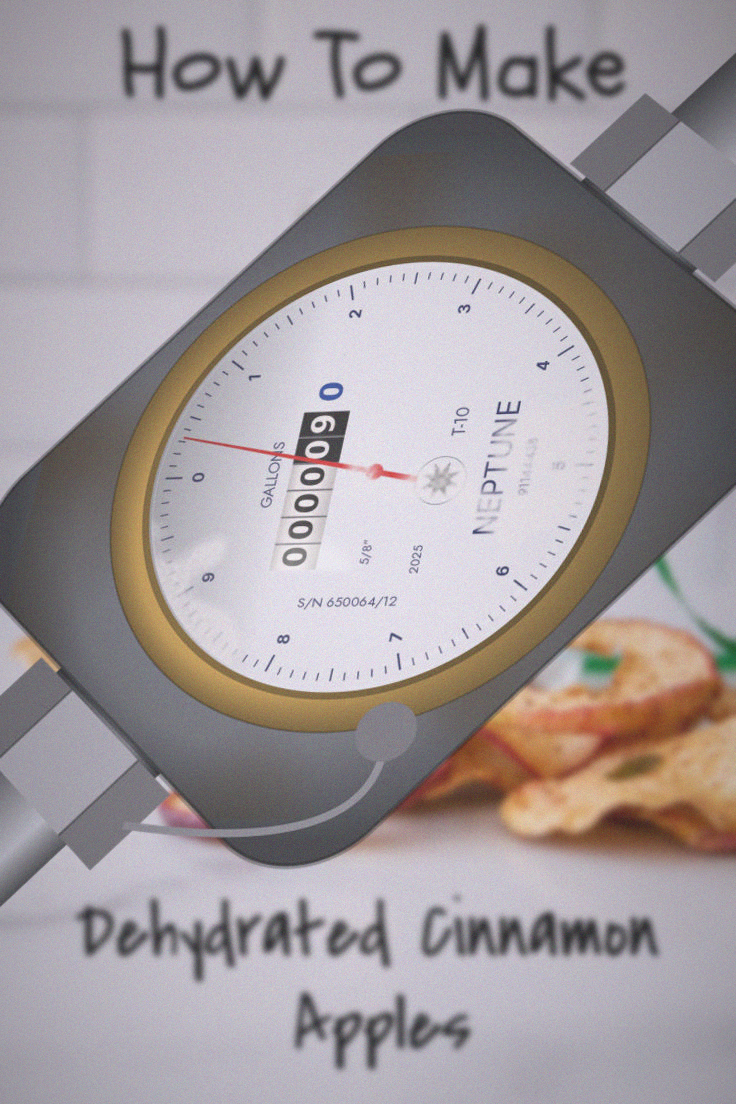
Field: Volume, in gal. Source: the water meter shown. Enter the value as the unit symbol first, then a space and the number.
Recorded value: gal 90.3
